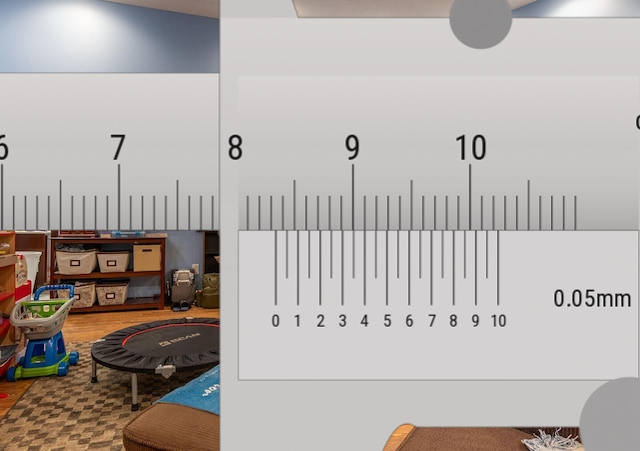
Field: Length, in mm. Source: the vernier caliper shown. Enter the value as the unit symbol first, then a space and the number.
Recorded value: mm 83.4
